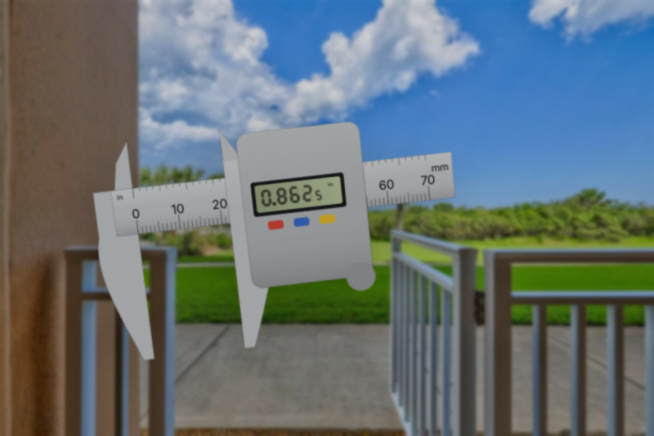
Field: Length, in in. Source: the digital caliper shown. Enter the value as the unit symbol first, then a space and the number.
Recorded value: in 0.8625
